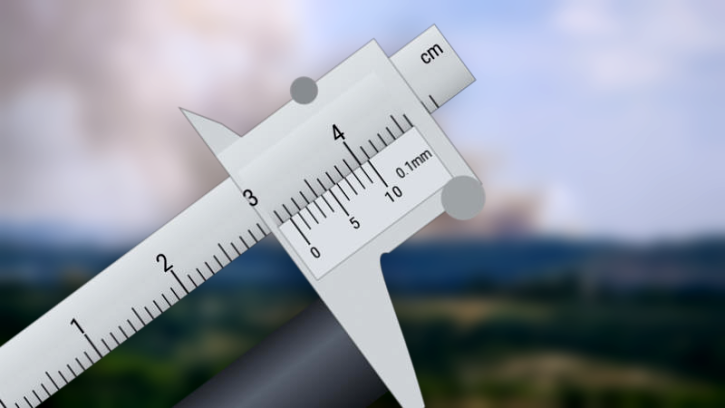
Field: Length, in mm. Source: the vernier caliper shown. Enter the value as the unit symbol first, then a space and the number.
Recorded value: mm 31.8
